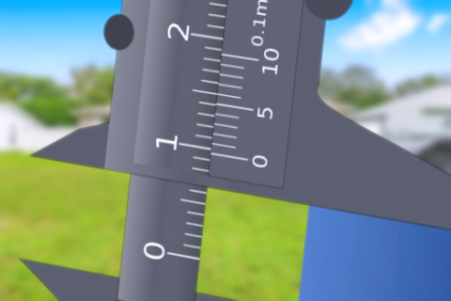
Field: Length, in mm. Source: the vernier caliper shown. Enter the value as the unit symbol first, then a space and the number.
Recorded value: mm 9.6
